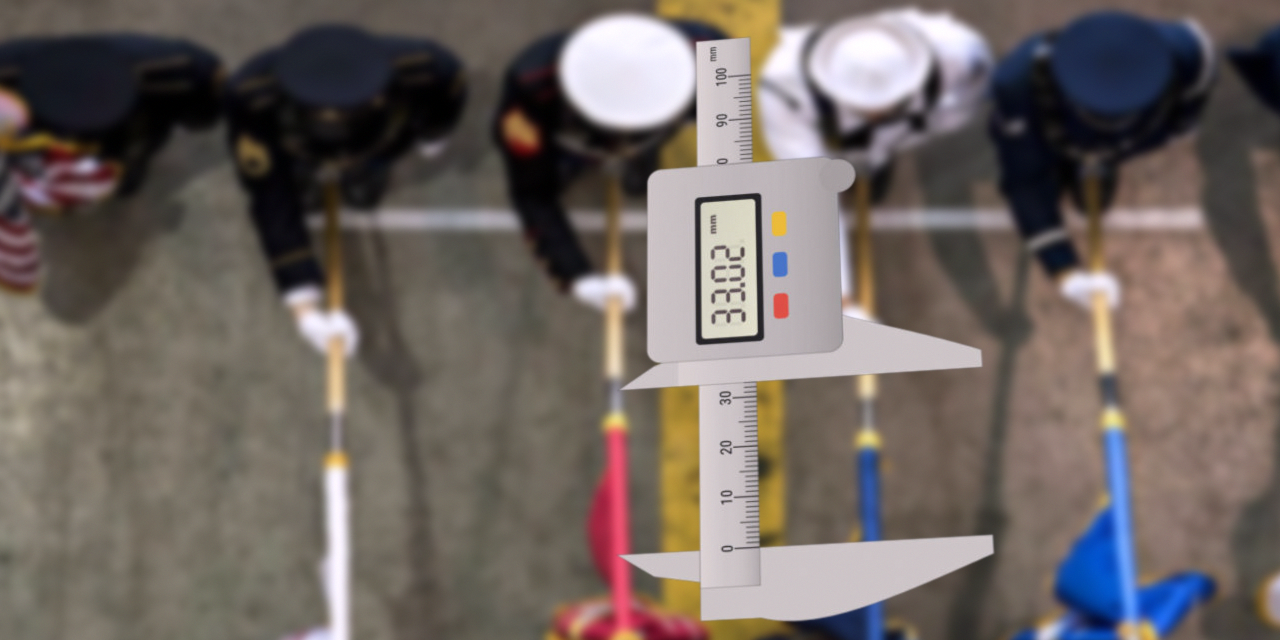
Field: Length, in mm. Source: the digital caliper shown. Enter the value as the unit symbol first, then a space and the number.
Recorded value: mm 33.02
